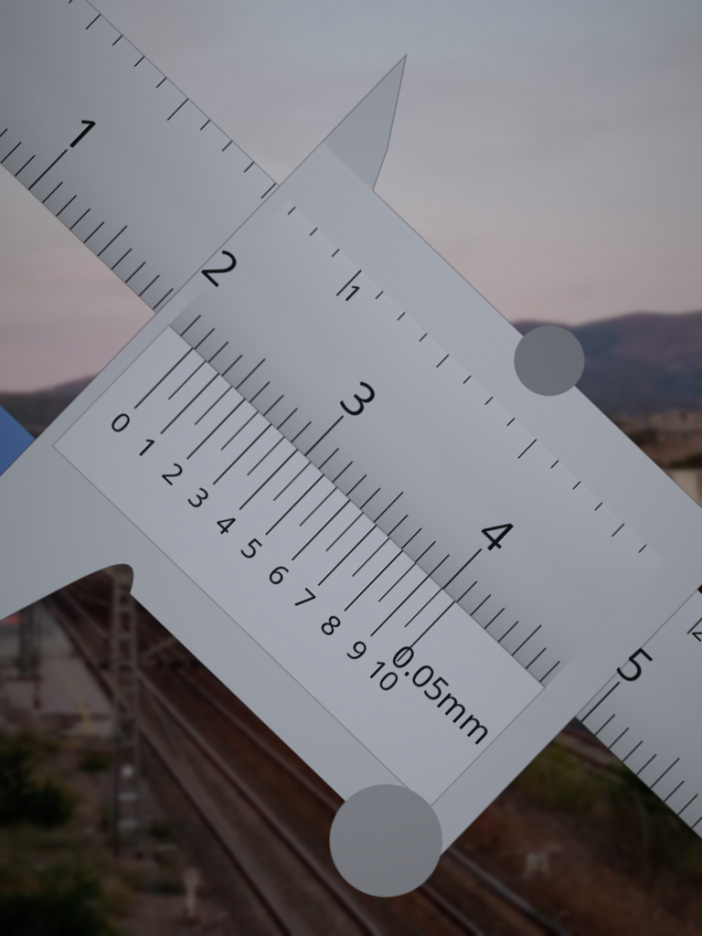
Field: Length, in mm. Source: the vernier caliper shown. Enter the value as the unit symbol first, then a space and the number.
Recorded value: mm 21.9
